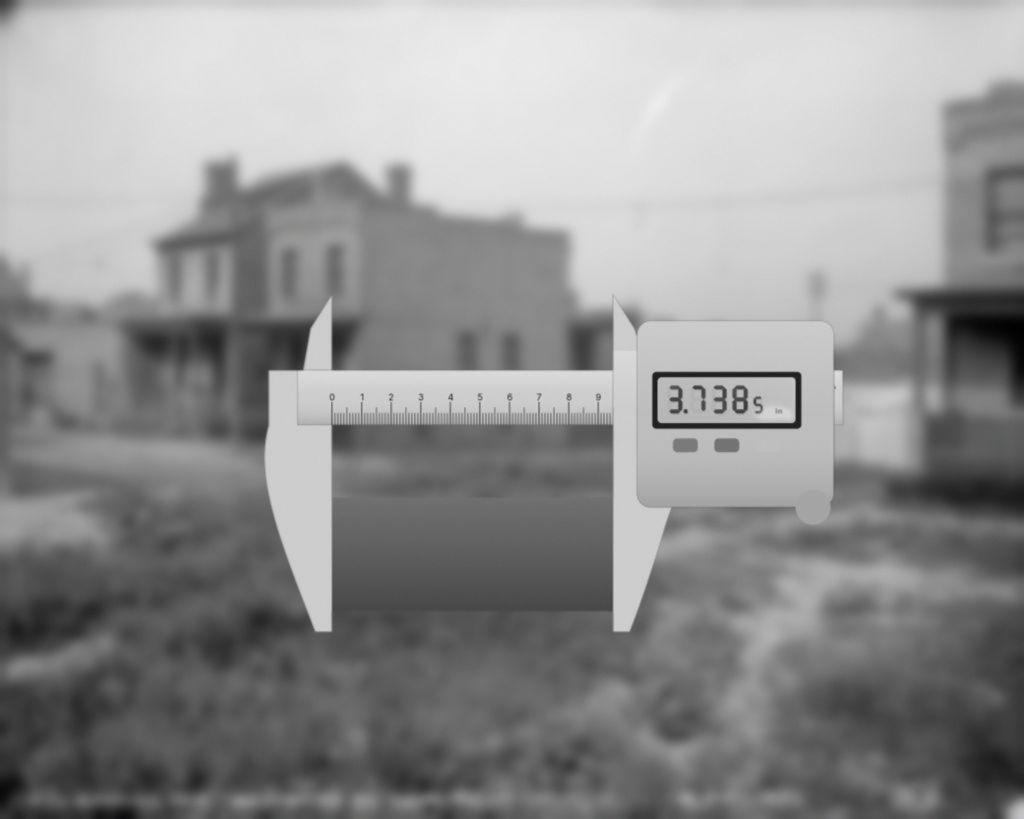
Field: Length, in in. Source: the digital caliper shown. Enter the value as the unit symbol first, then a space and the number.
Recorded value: in 3.7385
